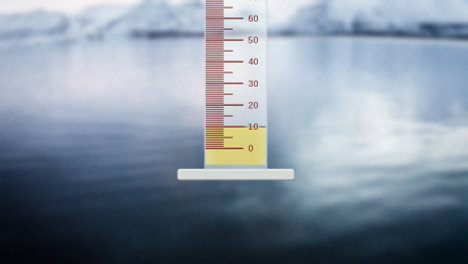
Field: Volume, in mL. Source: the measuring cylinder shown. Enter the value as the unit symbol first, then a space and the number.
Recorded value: mL 10
